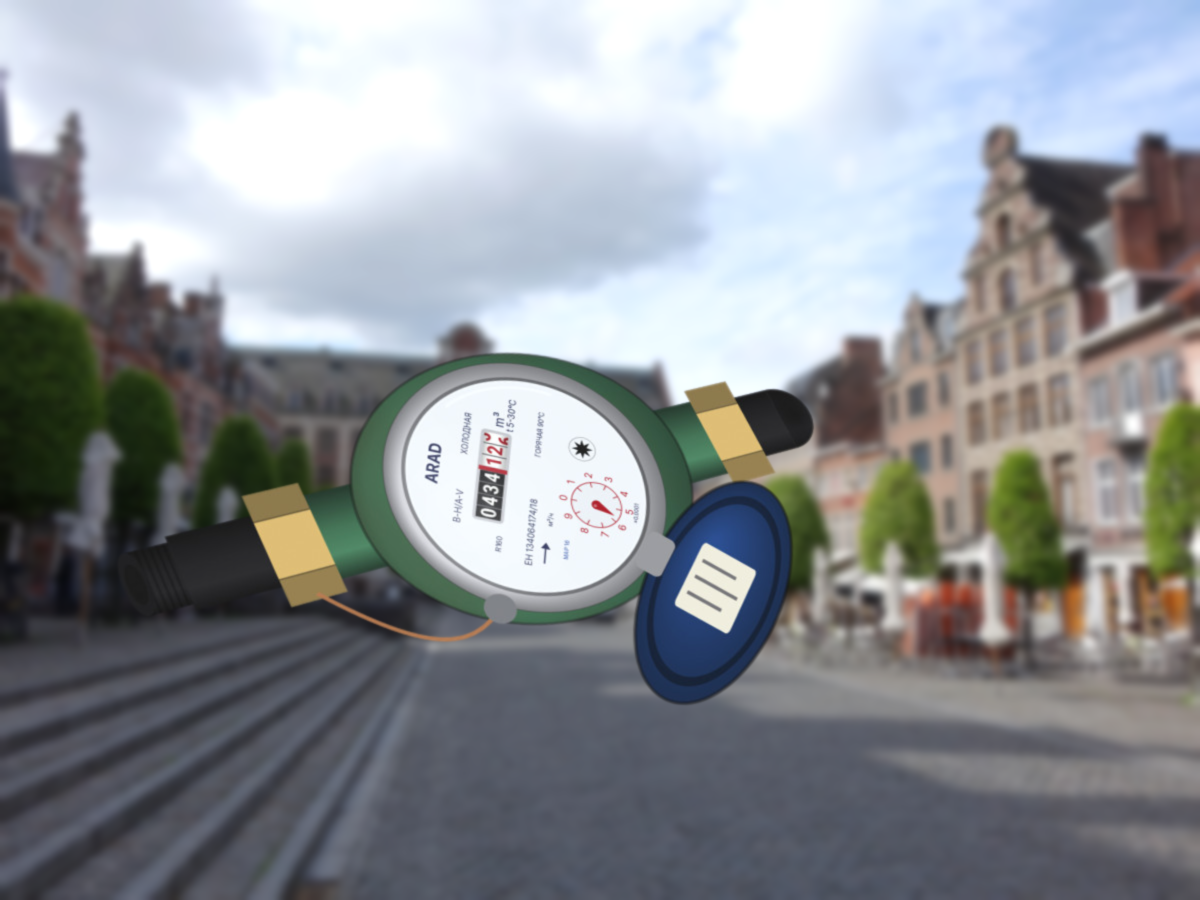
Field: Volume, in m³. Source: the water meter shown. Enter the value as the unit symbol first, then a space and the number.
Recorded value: m³ 434.1255
